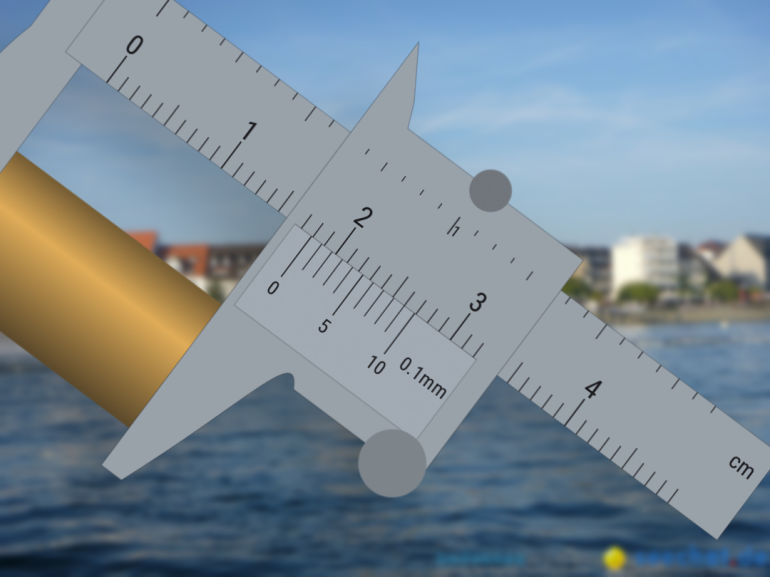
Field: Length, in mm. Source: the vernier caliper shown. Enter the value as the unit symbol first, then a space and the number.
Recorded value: mm 17.9
